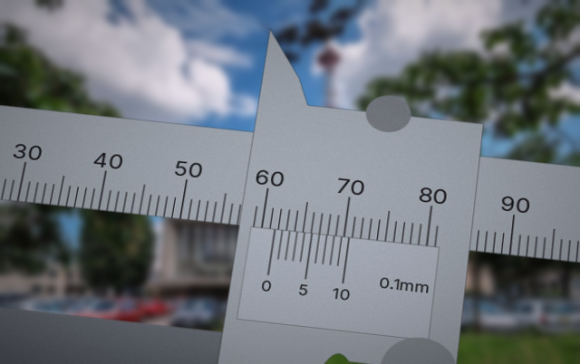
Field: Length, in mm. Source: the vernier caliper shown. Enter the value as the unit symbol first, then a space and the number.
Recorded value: mm 61.6
